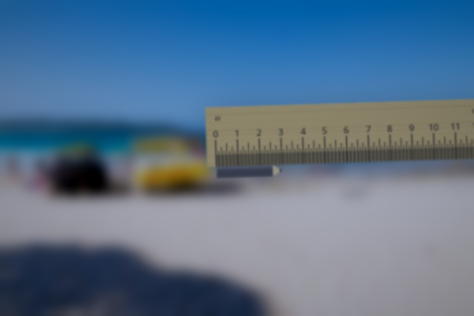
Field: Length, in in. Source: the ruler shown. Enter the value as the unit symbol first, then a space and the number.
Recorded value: in 3
